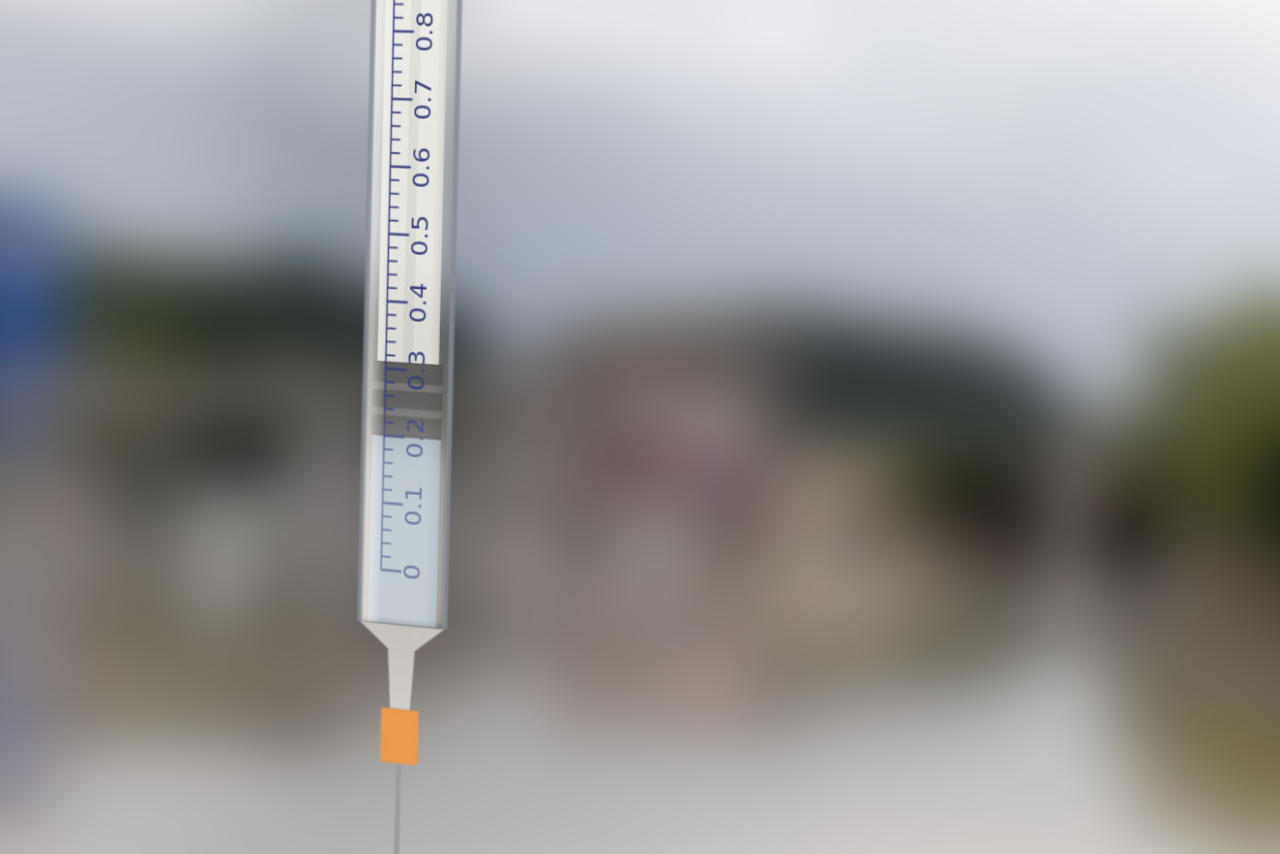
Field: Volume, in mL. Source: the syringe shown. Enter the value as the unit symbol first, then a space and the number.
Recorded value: mL 0.2
